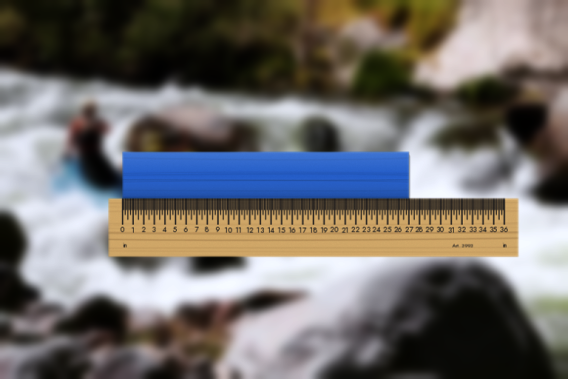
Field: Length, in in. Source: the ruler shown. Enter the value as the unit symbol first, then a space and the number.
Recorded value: in 27
